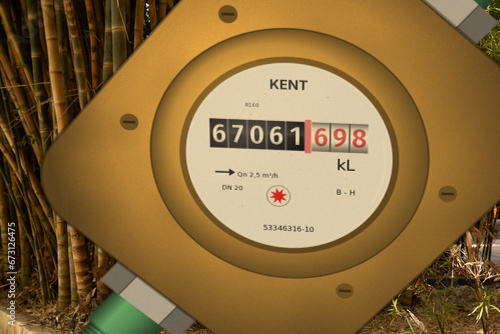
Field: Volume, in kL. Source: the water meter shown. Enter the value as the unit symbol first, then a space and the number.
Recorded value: kL 67061.698
